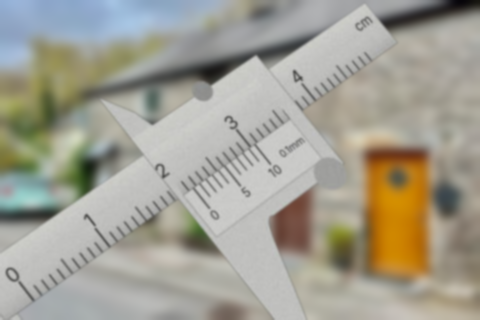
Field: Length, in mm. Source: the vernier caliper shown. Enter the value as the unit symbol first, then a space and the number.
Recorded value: mm 21.6
